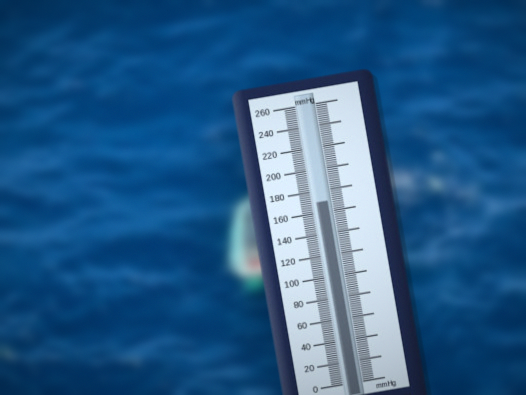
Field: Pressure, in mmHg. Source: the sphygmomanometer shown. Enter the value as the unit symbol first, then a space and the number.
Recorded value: mmHg 170
